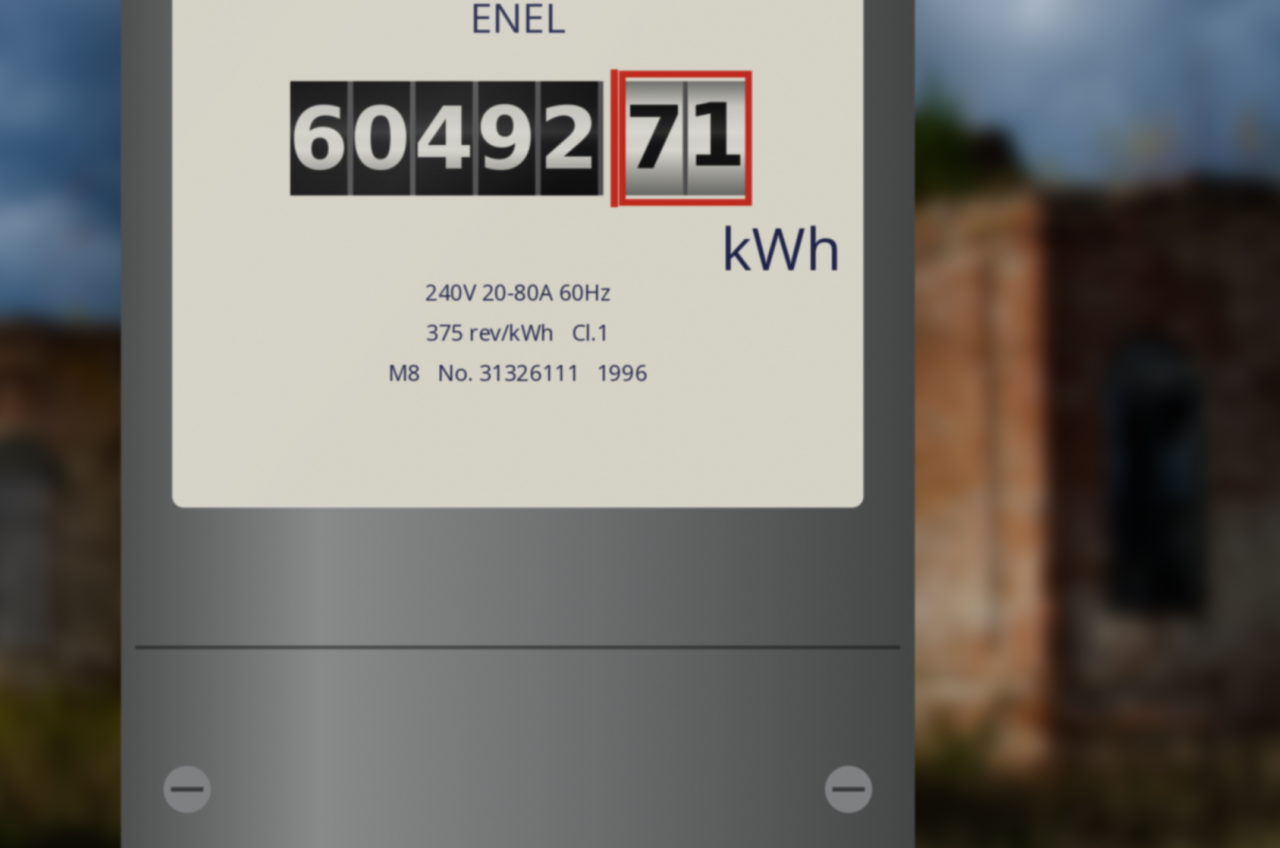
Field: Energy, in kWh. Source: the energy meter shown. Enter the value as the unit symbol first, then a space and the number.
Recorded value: kWh 60492.71
